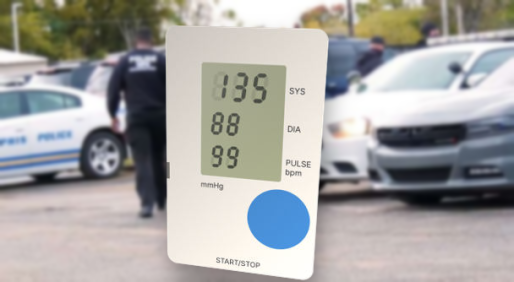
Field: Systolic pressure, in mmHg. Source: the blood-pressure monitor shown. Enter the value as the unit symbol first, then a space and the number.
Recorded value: mmHg 135
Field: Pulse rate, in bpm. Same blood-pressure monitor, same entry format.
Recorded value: bpm 99
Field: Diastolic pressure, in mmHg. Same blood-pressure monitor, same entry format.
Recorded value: mmHg 88
